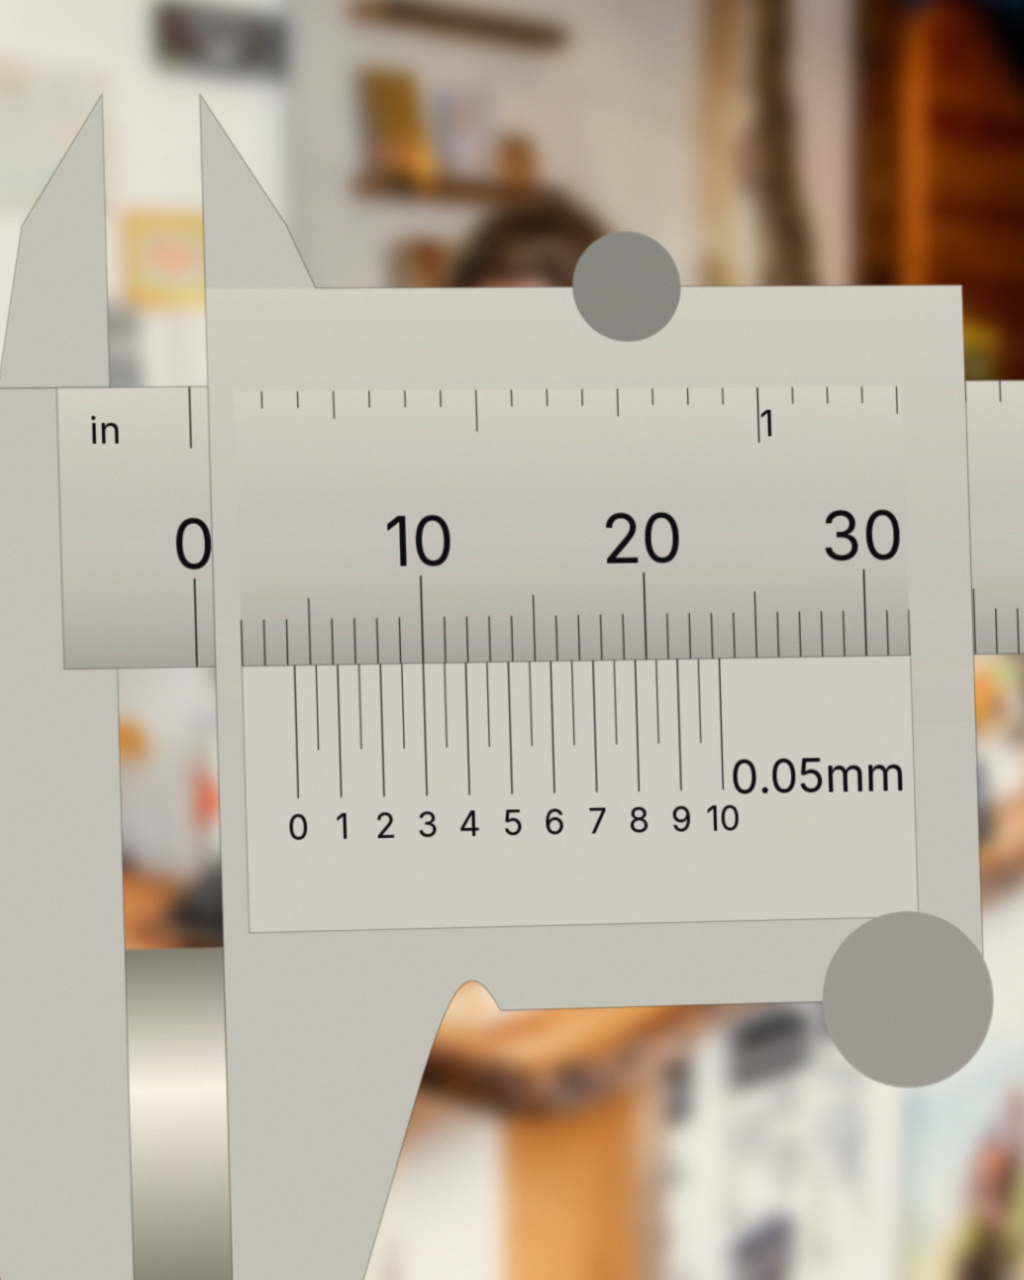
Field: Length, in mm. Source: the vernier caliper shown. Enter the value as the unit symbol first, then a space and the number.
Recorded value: mm 4.3
